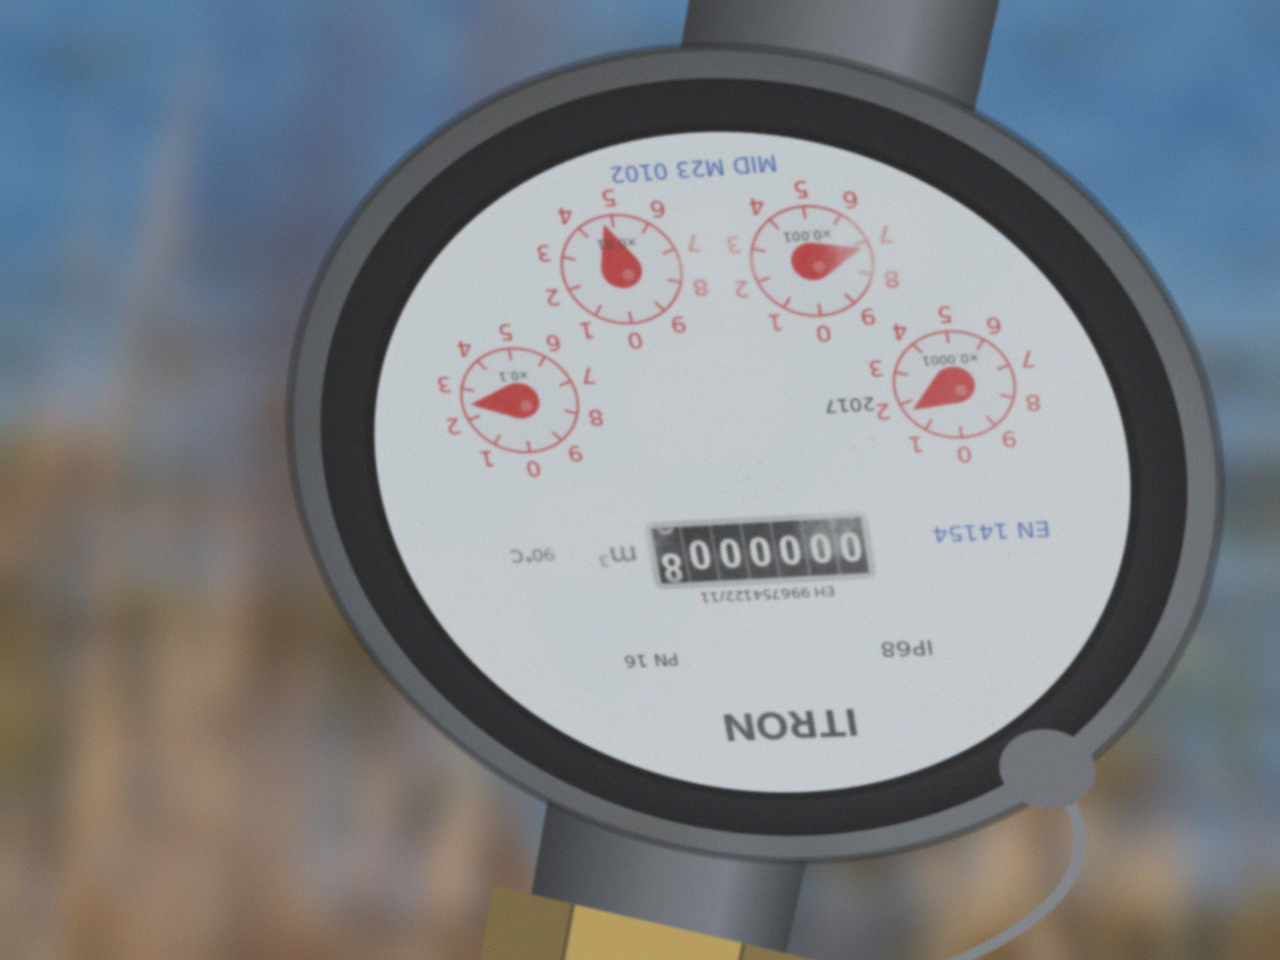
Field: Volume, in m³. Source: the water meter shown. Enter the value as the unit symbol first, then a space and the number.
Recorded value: m³ 8.2471
